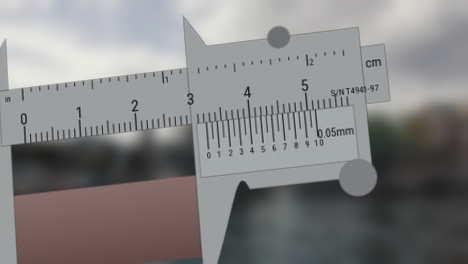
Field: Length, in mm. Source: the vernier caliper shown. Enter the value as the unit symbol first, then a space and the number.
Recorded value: mm 32.4
